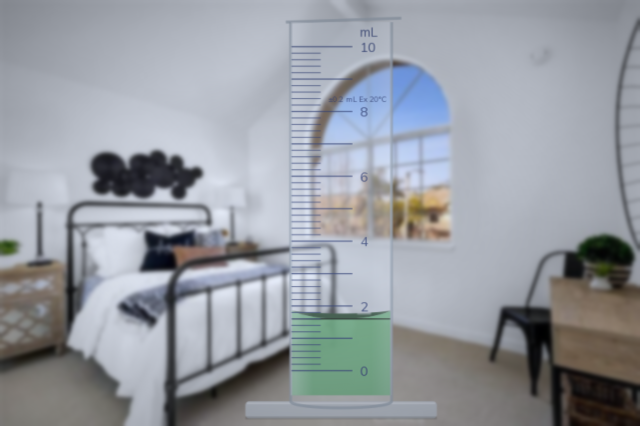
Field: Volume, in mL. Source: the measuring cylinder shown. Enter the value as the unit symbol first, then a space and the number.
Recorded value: mL 1.6
